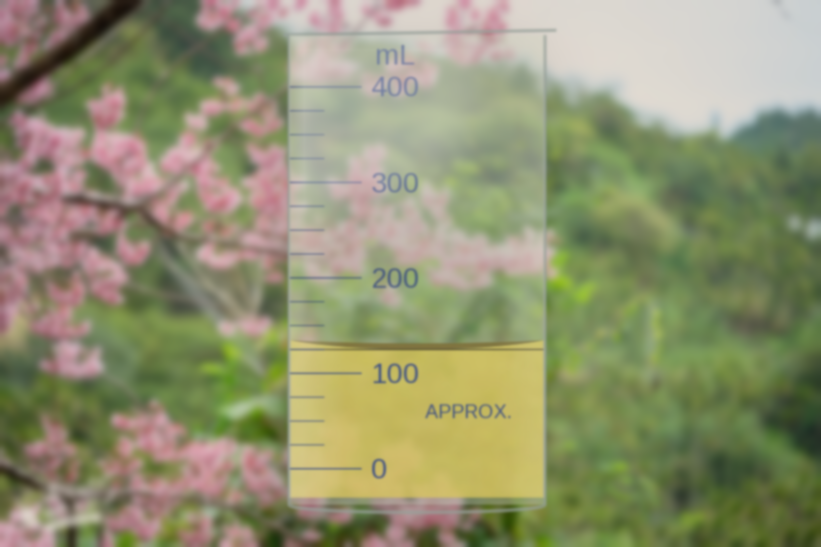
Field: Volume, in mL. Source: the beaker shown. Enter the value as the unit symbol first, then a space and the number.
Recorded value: mL 125
